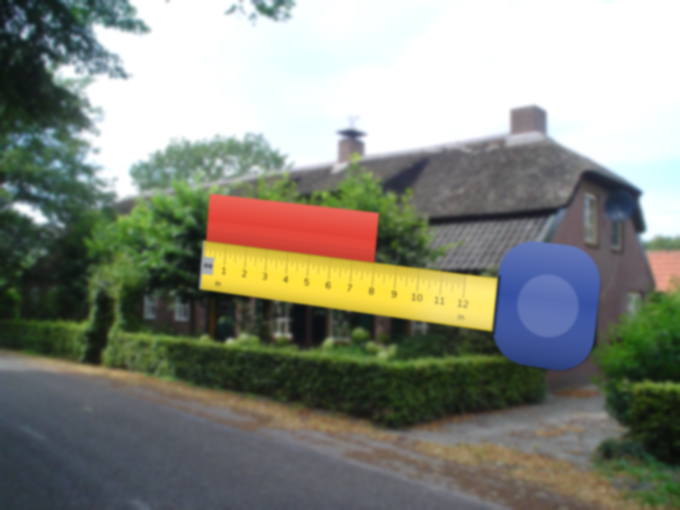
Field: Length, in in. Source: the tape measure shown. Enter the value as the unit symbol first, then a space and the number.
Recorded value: in 8
